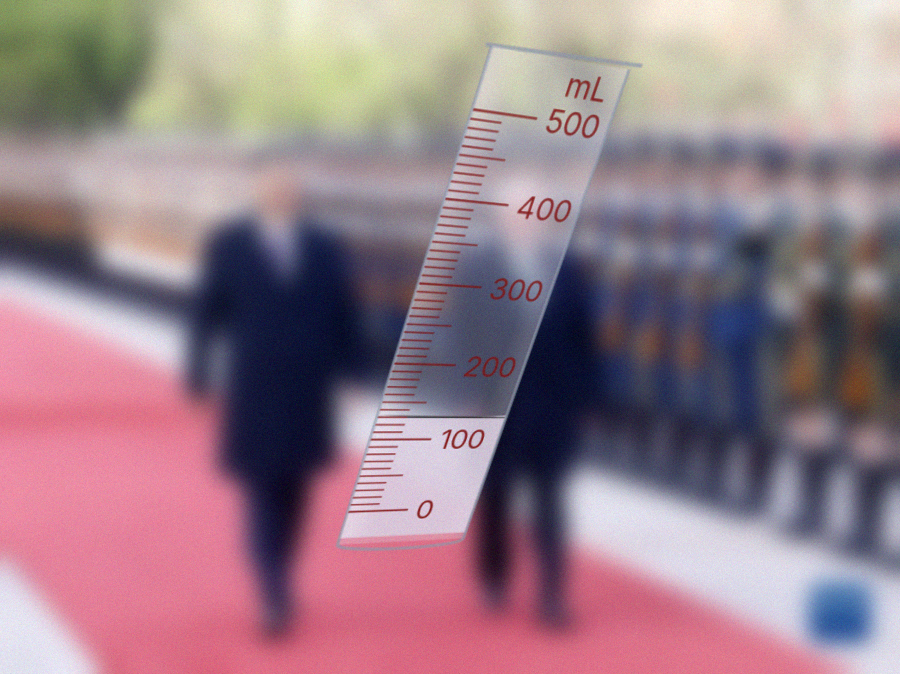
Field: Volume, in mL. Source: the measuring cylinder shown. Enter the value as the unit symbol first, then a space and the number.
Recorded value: mL 130
